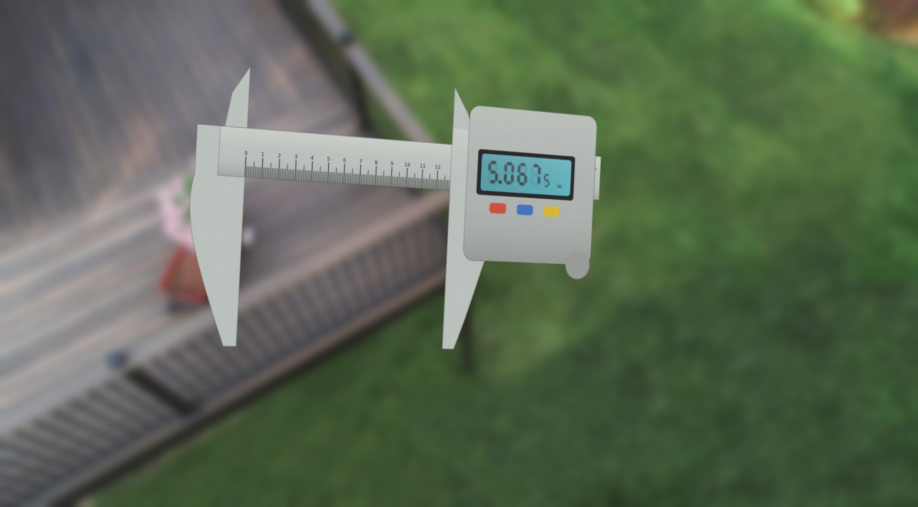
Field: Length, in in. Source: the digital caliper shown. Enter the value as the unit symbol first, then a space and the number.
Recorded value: in 5.0675
